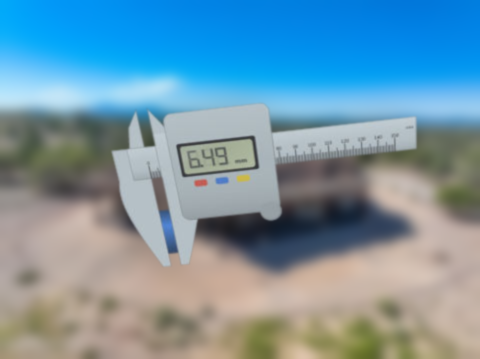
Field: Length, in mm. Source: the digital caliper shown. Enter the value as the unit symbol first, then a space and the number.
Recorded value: mm 6.49
